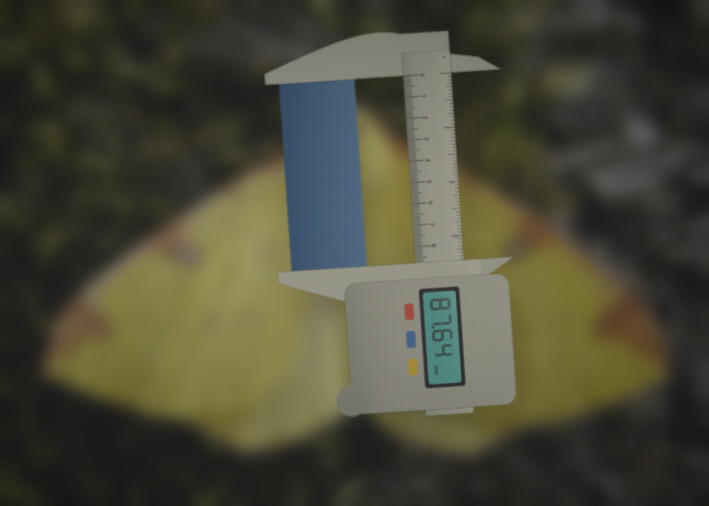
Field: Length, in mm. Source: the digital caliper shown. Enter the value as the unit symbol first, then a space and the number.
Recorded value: mm 87.64
